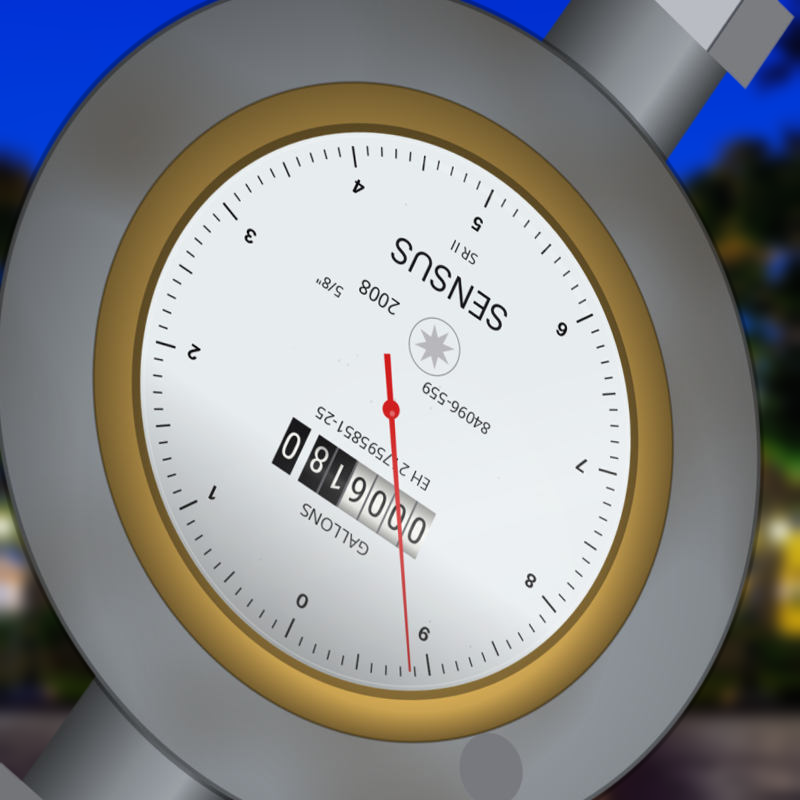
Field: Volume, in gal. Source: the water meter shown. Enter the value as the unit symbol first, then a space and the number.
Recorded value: gal 6179.1
